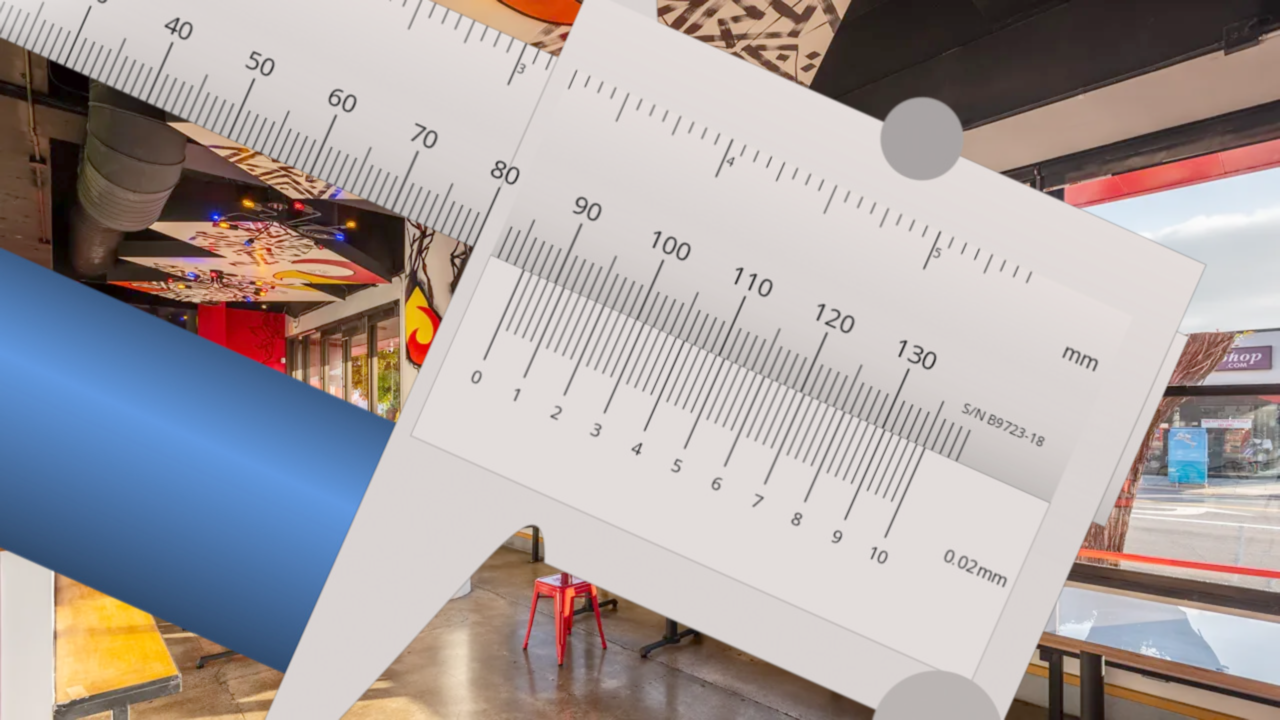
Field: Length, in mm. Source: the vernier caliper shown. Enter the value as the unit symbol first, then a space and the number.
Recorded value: mm 86.2
